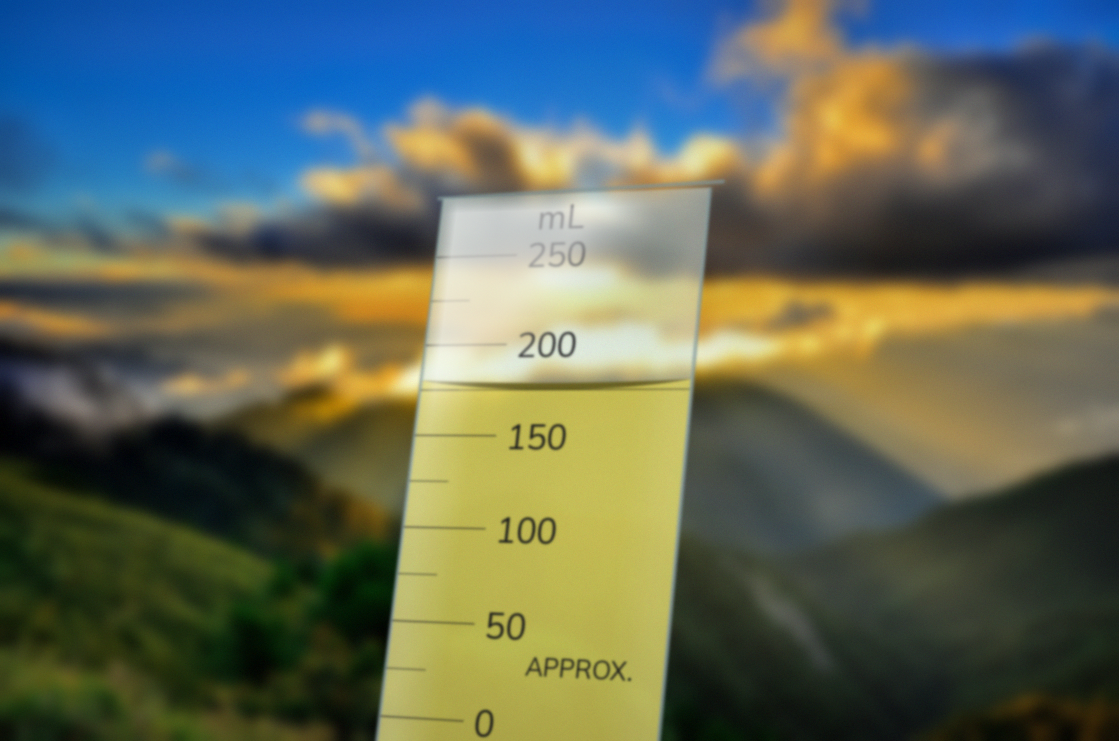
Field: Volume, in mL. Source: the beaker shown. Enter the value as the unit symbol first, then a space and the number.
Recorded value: mL 175
